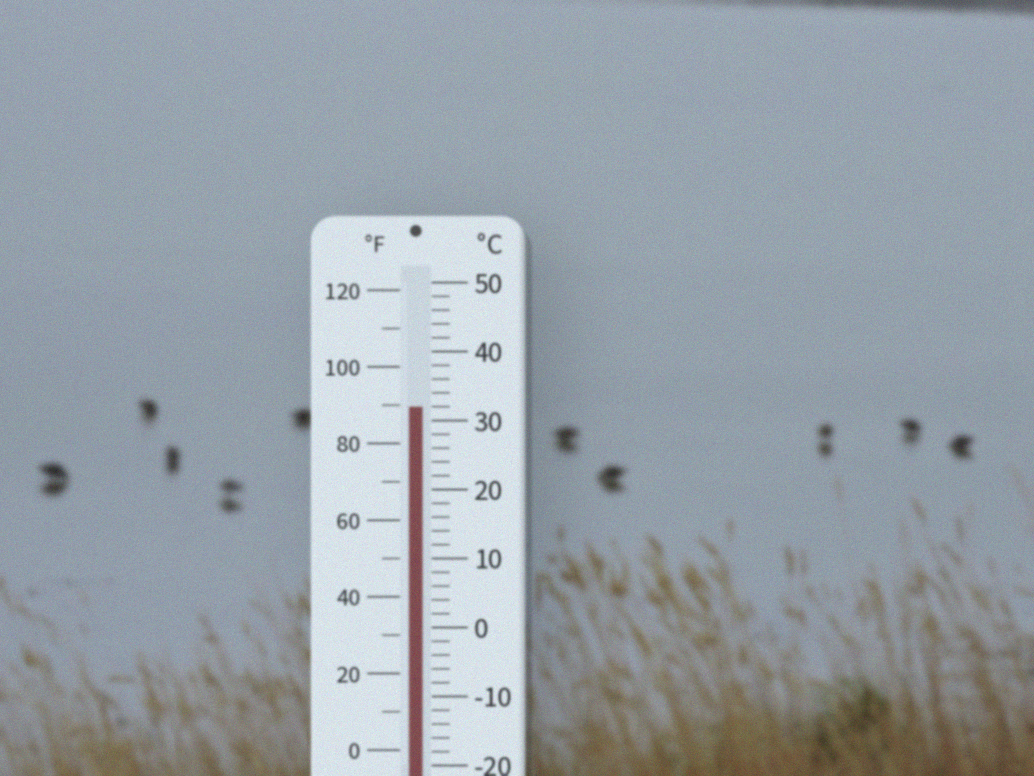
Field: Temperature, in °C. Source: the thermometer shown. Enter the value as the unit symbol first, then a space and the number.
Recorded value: °C 32
